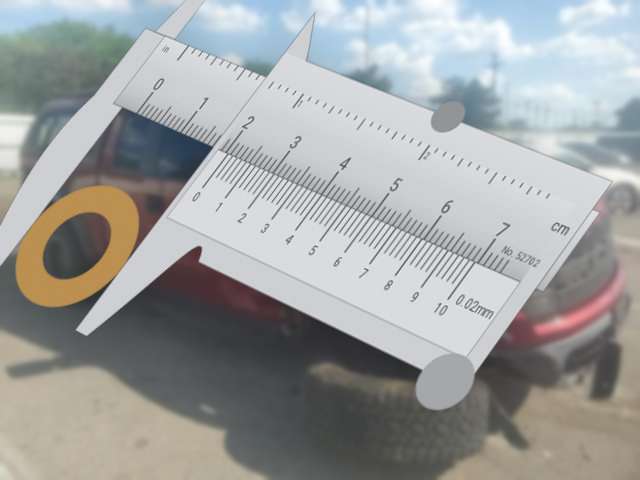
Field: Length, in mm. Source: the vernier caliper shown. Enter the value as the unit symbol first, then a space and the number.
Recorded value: mm 20.5
